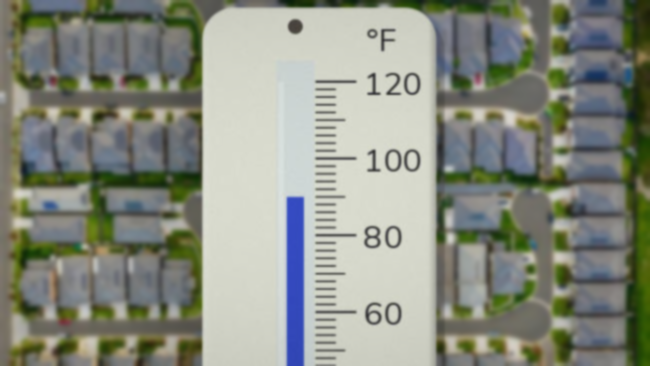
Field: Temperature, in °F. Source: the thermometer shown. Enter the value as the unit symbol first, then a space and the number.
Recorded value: °F 90
